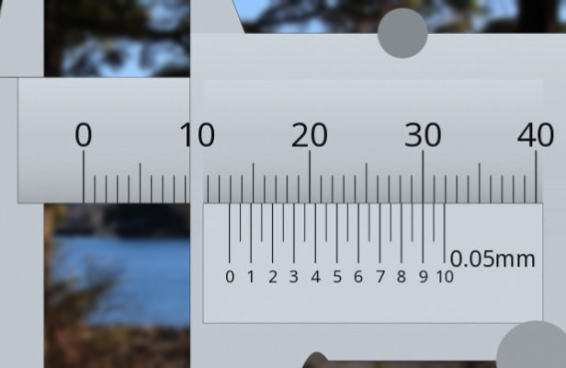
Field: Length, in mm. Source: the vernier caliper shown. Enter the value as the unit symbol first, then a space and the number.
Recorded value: mm 12.9
